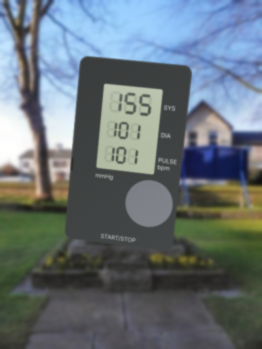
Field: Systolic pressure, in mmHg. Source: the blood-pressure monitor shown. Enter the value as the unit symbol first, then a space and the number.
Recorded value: mmHg 155
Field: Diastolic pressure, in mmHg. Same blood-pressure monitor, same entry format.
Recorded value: mmHg 101
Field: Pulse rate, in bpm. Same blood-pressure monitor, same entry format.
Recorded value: bpm 101
